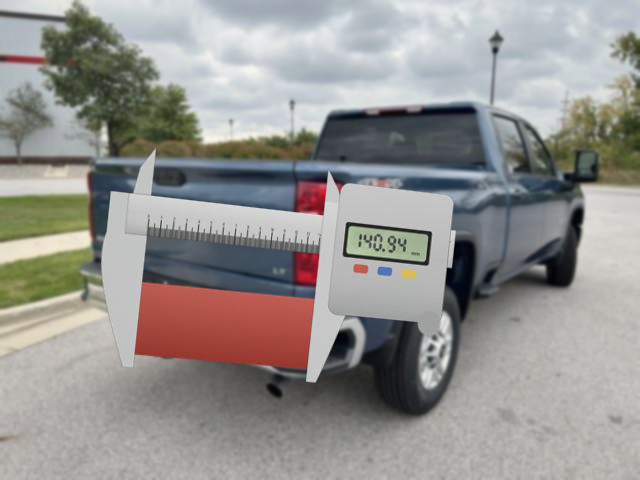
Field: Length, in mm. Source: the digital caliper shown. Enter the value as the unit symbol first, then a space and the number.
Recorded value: mm 140.94
